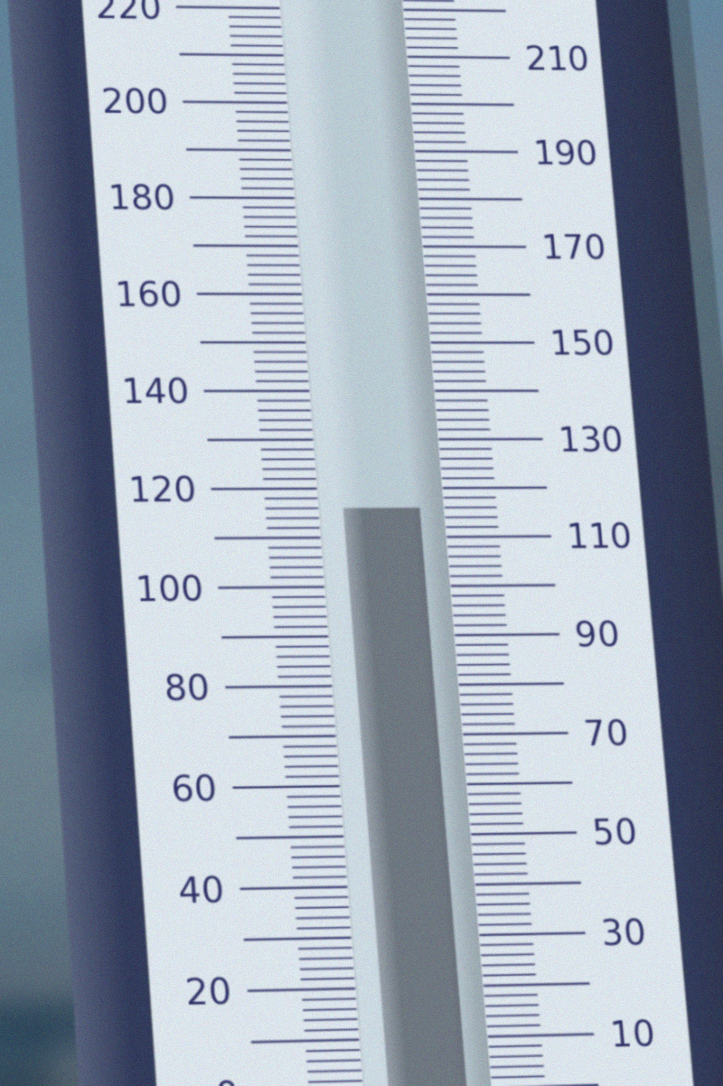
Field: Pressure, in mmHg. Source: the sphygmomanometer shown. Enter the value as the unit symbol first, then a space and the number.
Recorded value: mmHg 116
